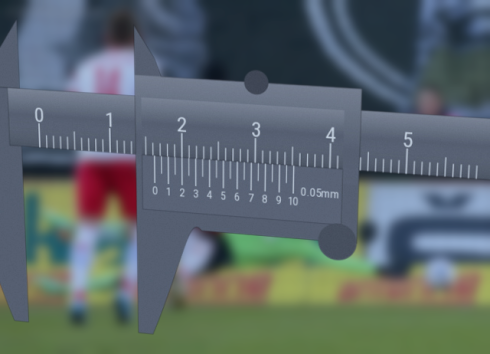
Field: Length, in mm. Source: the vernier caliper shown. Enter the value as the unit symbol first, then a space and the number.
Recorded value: mm 16.2
